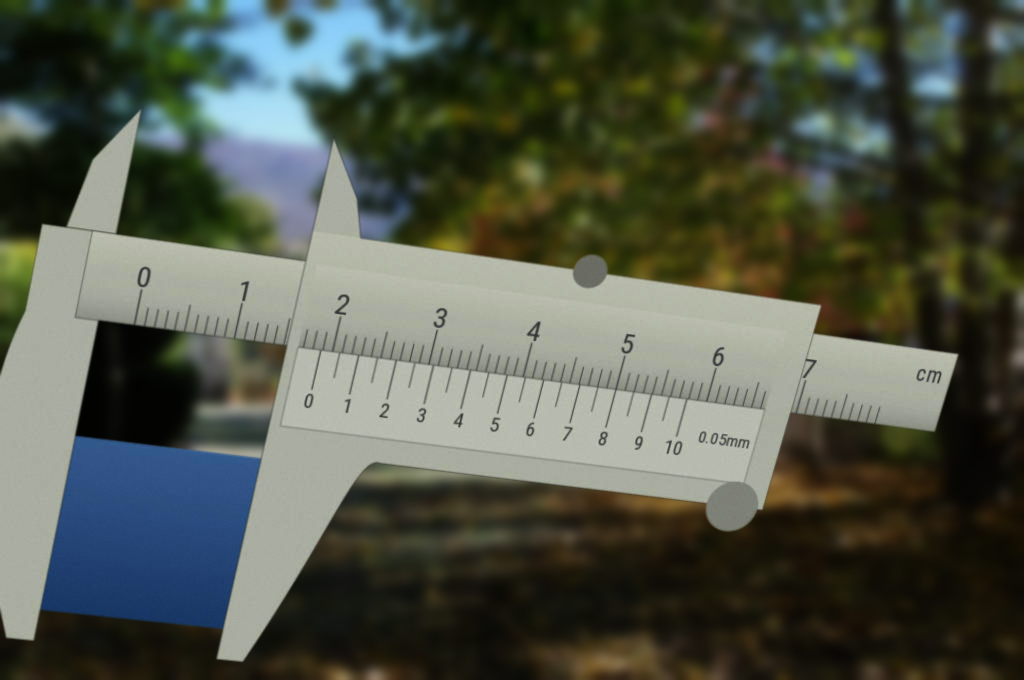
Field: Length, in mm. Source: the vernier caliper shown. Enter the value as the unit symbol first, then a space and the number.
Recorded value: mm 18.8
